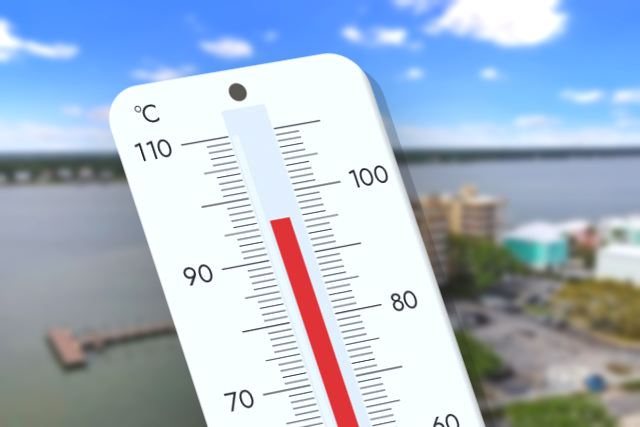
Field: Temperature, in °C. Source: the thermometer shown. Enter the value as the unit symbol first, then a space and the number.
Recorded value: °C 96
